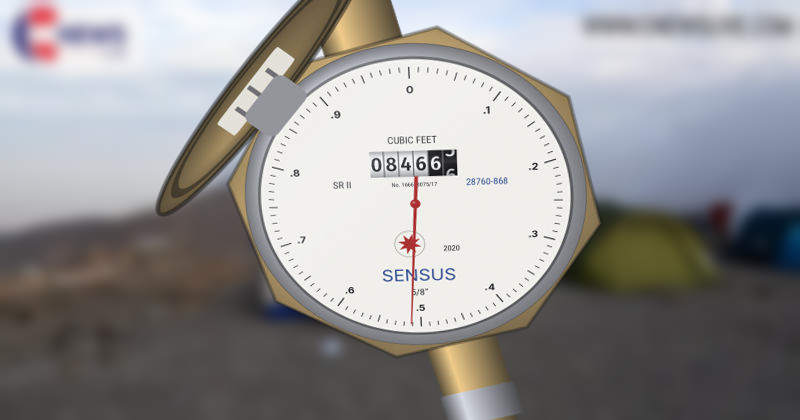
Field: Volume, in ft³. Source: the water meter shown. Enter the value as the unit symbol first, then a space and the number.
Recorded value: ft³ 84665.51
